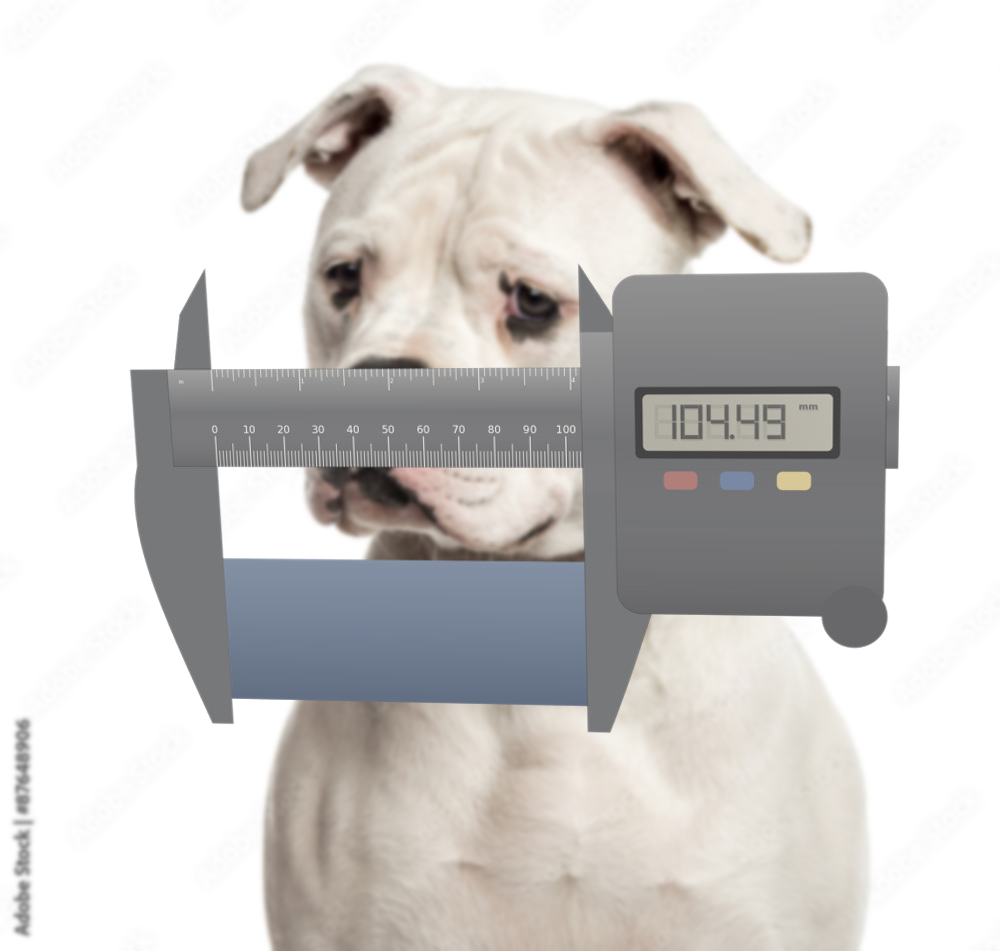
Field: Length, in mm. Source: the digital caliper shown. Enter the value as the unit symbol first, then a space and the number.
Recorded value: mm 104.49
